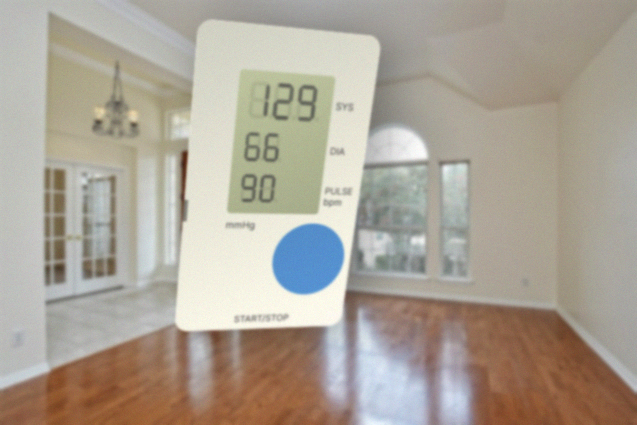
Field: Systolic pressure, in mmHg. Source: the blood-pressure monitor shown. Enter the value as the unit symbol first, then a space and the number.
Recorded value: mmHg 129
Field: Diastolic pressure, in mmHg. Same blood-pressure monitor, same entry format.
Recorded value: mmHg 66
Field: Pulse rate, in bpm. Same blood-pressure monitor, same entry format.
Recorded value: bpm 90
